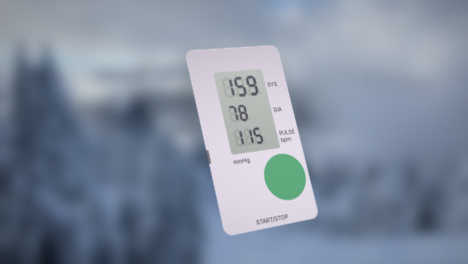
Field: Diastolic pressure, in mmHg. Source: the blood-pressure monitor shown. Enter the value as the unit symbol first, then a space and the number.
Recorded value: mmHg 78
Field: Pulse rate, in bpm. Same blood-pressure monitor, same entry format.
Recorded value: bpm 115
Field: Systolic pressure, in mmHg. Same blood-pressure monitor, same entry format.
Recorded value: mmHg 159
